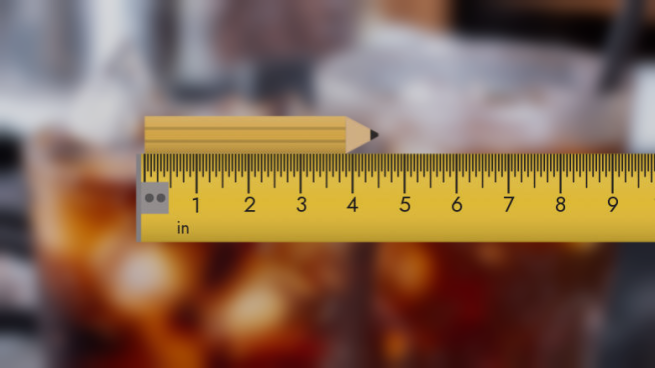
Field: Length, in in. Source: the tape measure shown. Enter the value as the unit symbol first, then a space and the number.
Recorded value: in 4.5
